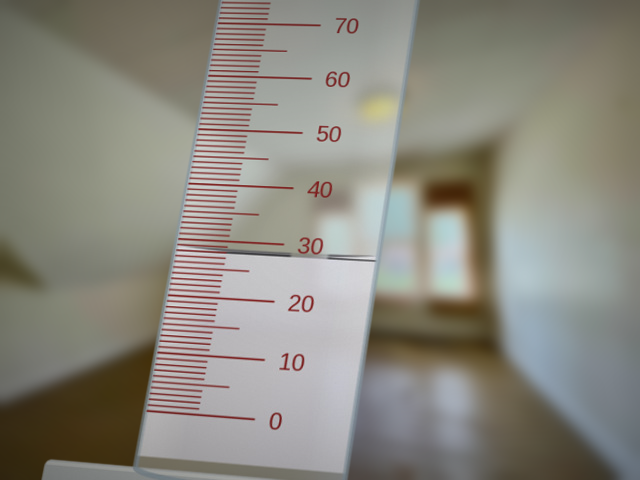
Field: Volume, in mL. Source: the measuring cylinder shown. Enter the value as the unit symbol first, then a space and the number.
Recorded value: mL 28
